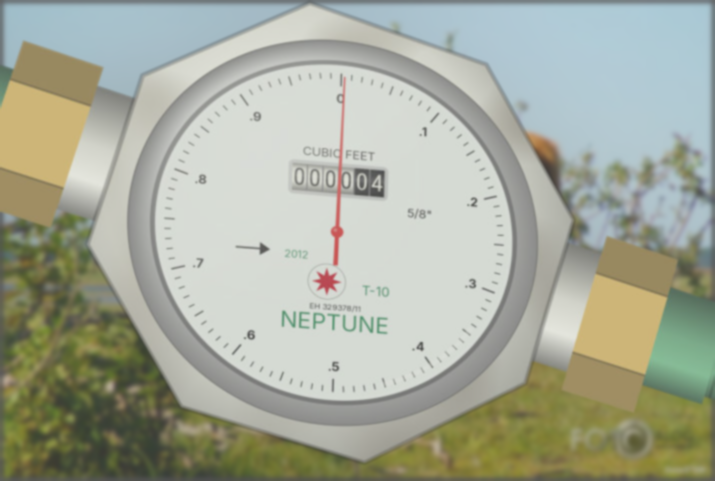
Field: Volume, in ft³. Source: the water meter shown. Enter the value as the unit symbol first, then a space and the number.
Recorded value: ft³ 4.00
